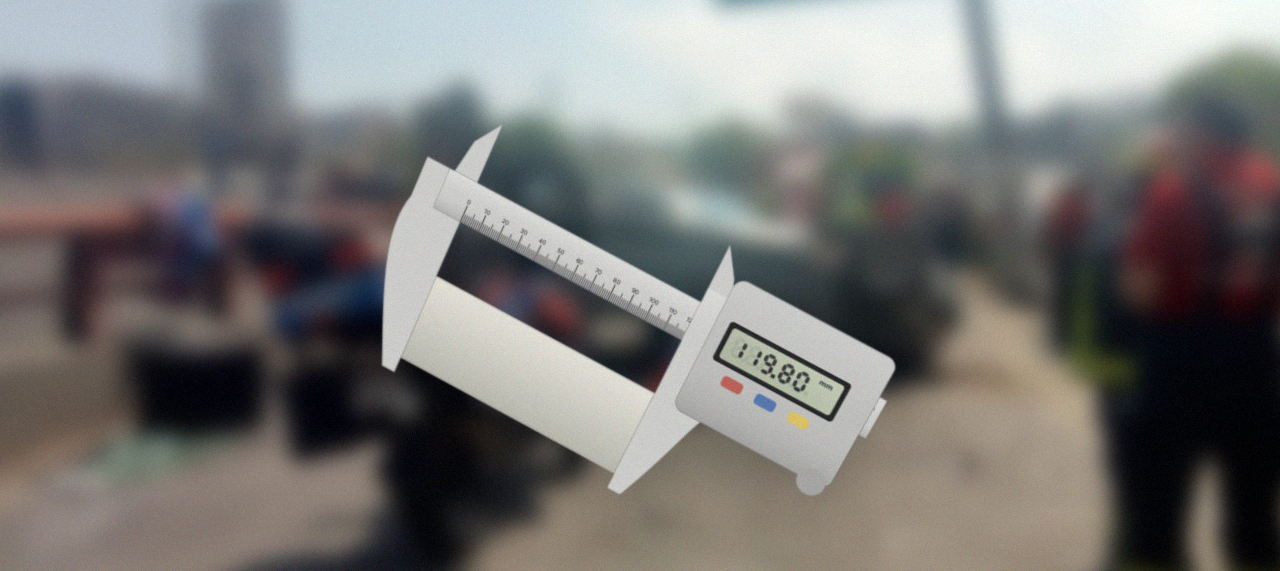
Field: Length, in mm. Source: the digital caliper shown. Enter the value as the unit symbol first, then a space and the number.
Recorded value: mm 119.80
